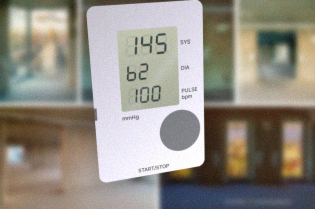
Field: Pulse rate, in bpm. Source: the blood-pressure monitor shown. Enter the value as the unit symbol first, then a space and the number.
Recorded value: bpm 100
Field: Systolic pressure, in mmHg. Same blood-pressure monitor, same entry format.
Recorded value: mmHg 145
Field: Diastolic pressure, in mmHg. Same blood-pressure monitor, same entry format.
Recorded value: mmHg 62
